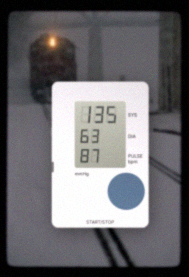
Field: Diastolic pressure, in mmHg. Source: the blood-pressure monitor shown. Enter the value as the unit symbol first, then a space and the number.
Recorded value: mmHg 63
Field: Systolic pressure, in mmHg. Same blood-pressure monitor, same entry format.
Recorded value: mmHg 135
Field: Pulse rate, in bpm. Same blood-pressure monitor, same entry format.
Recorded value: bpm 87
